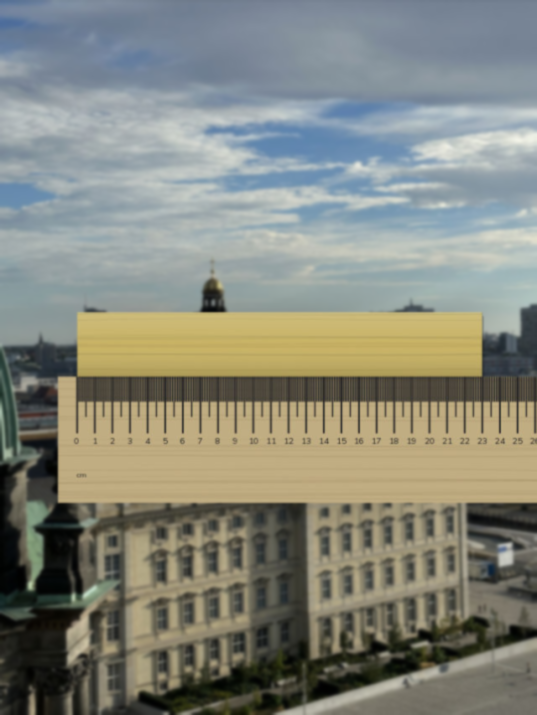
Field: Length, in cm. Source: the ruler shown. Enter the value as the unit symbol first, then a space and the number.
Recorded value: cm 23
